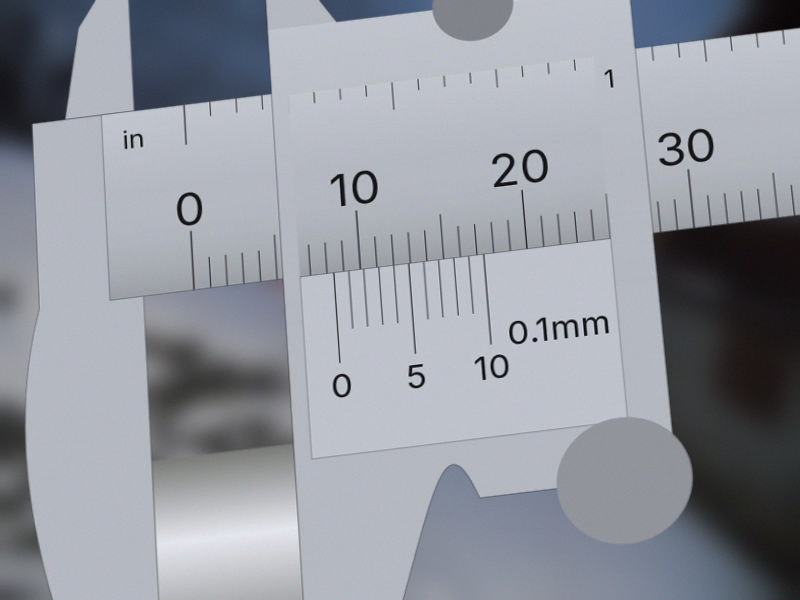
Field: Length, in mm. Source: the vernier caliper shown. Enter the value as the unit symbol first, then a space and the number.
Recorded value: mm 8.4
